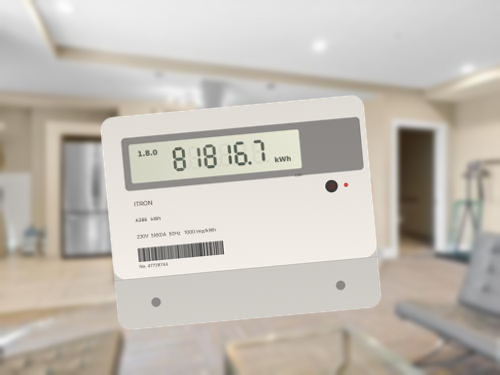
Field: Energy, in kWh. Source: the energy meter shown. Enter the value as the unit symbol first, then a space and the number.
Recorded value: kWh 81816.7
